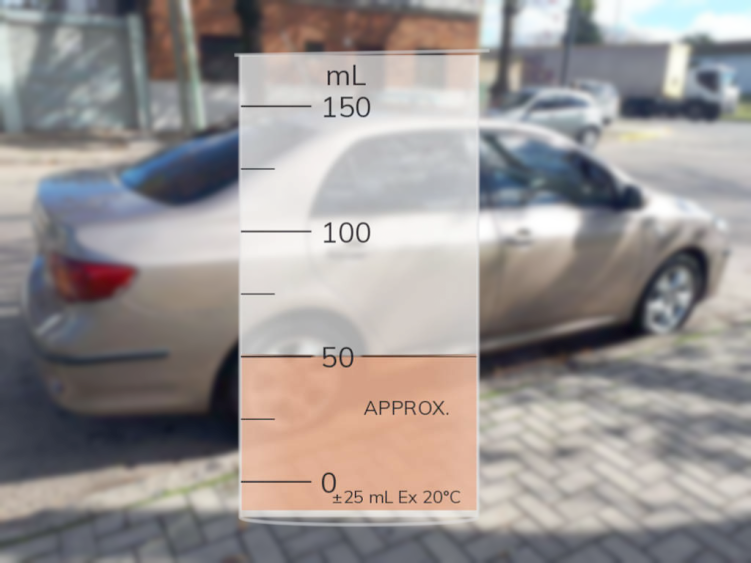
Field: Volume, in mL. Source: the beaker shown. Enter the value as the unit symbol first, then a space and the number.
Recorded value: mL 50
